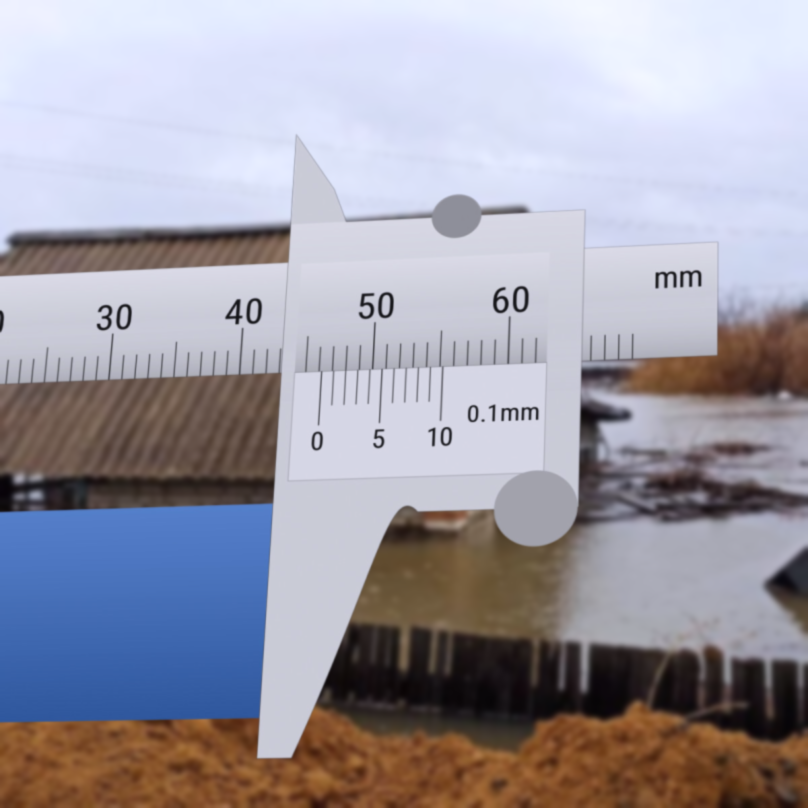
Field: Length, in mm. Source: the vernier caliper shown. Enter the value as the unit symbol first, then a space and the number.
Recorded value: mm 46.2
